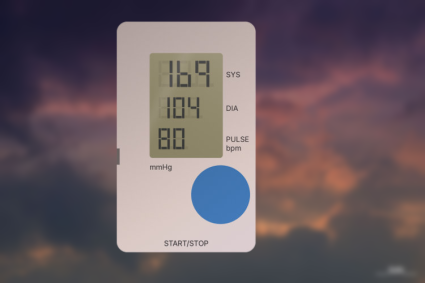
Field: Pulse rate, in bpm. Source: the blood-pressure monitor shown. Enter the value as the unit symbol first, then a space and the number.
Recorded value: bpm 80
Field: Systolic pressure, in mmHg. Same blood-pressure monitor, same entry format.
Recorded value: mmHg 169
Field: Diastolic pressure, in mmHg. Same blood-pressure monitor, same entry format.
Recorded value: mmHg 104
